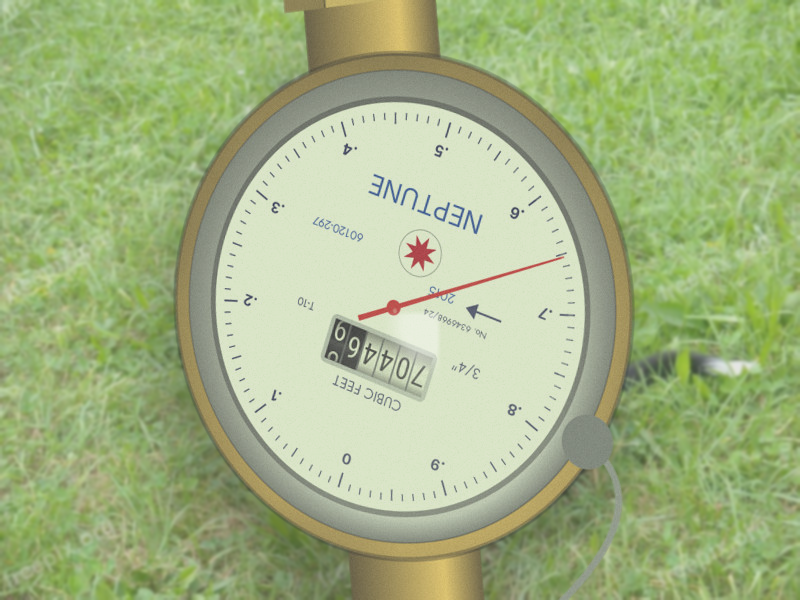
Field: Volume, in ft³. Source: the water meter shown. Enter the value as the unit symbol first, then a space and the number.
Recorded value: ft³ 704468.65
